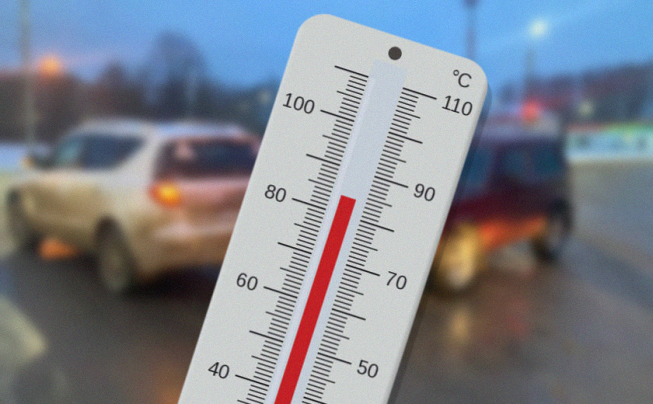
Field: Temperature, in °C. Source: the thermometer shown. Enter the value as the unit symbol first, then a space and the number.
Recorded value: °C 84
